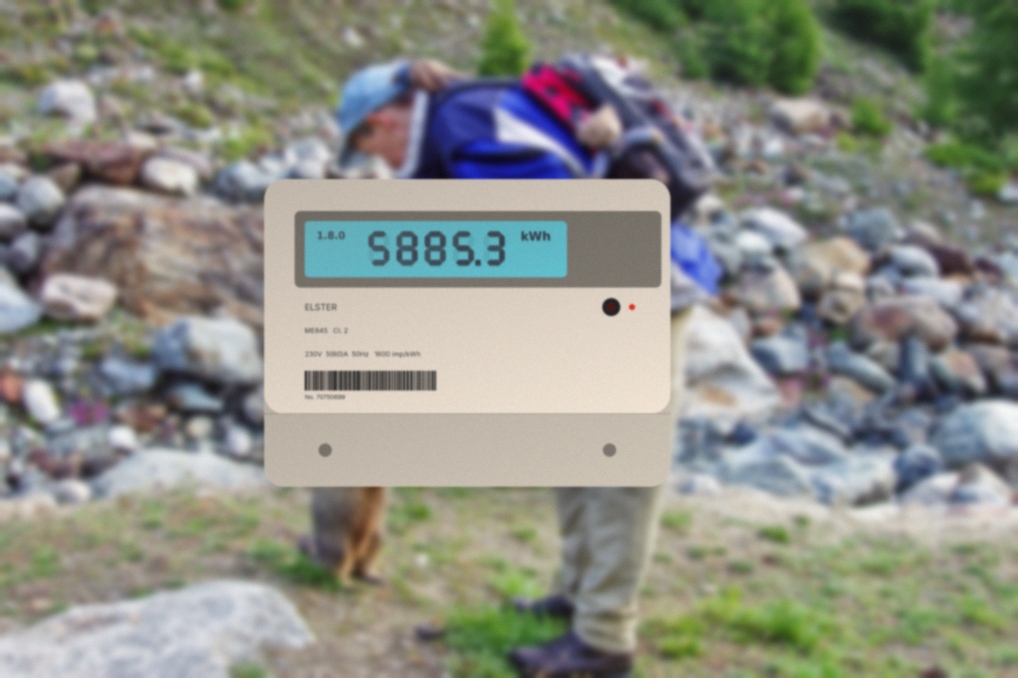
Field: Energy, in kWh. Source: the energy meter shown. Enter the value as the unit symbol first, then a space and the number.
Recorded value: kWh 5885.3
